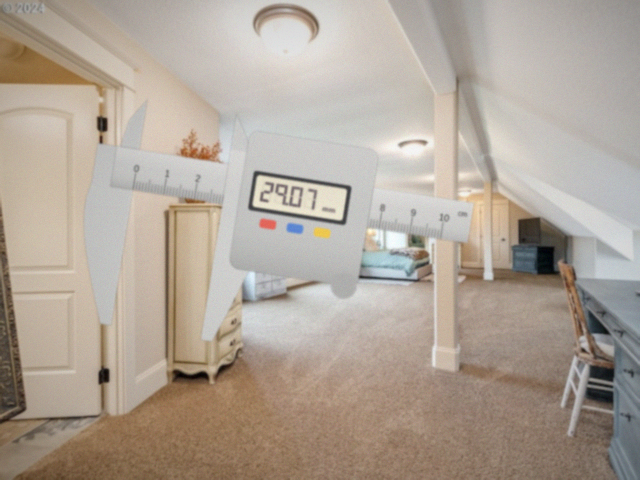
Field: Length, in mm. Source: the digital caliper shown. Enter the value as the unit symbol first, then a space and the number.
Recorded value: mm 29.07
